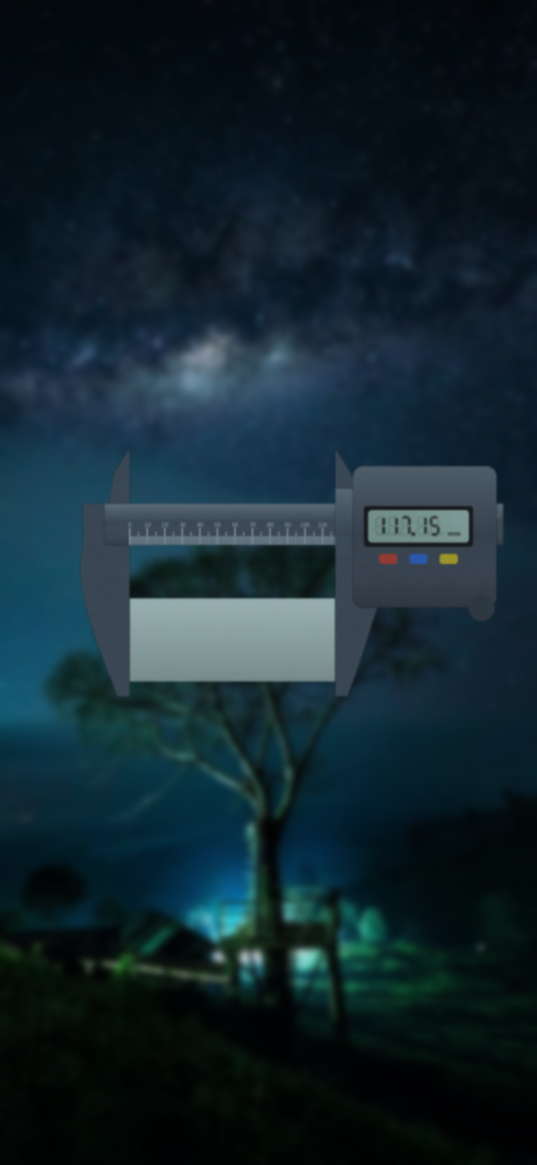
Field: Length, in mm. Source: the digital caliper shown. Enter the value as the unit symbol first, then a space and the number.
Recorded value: mm 117.15
